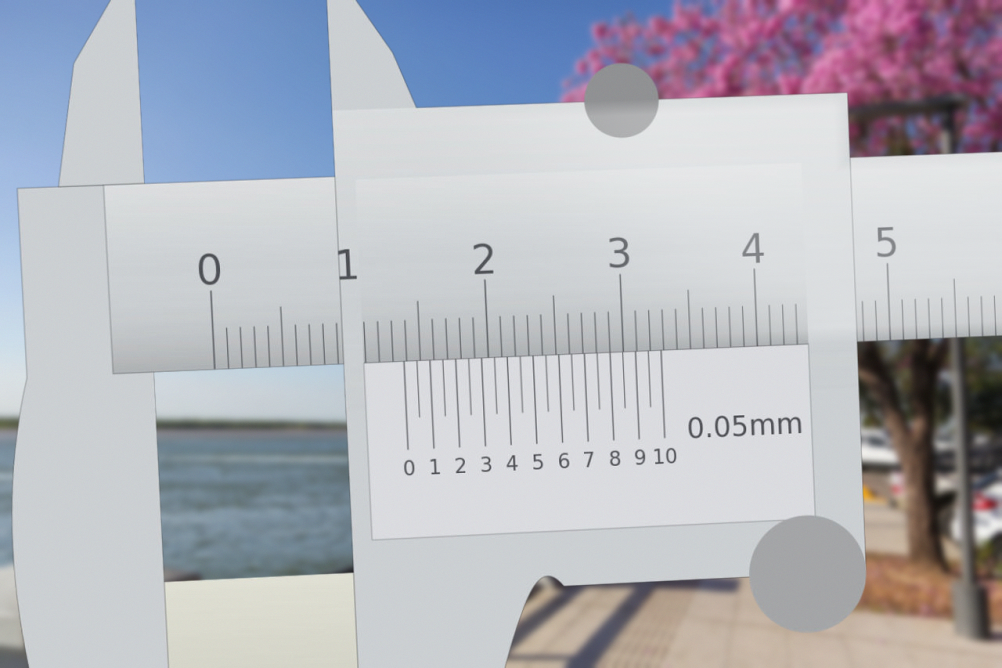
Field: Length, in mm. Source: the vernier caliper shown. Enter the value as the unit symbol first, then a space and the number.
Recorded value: mm 13.8
